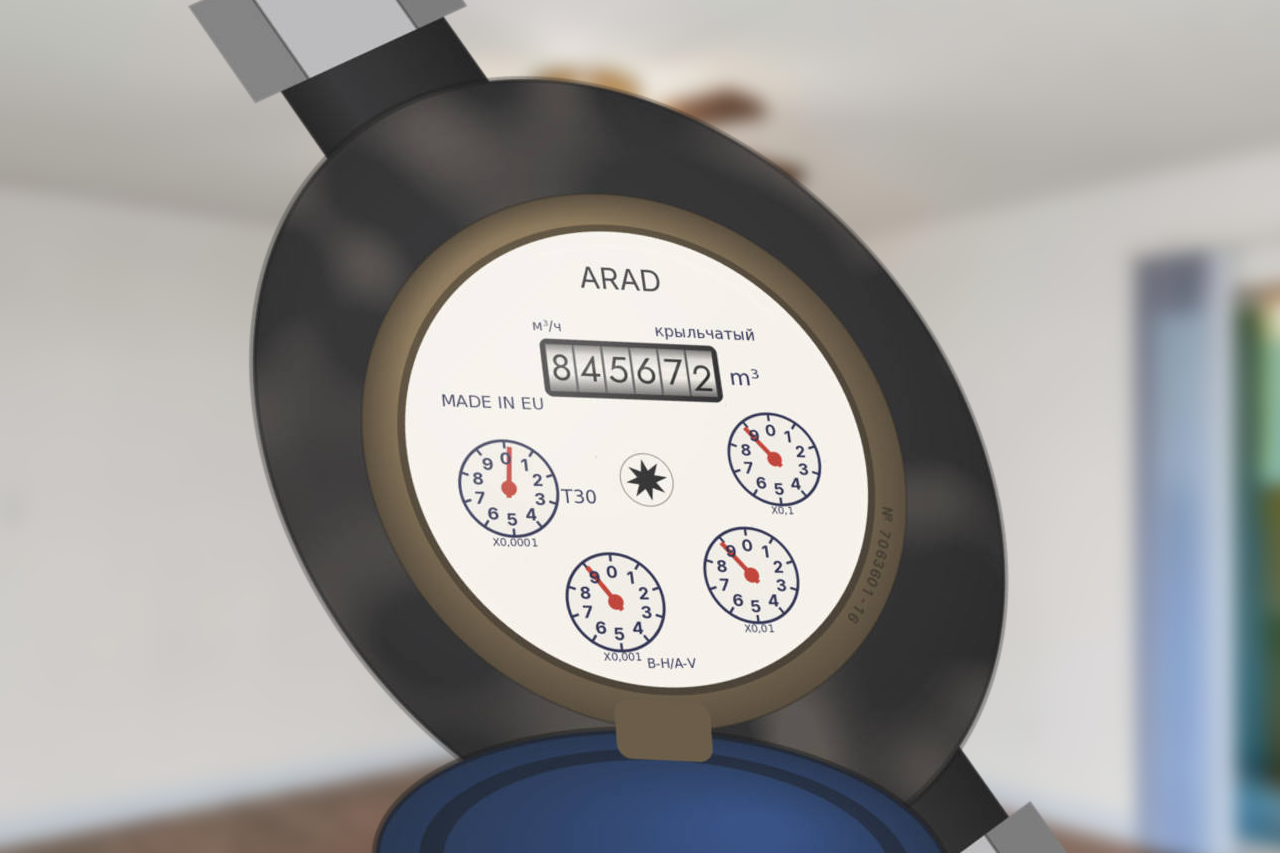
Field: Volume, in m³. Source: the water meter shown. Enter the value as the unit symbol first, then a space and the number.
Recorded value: m³ 845671.8890
